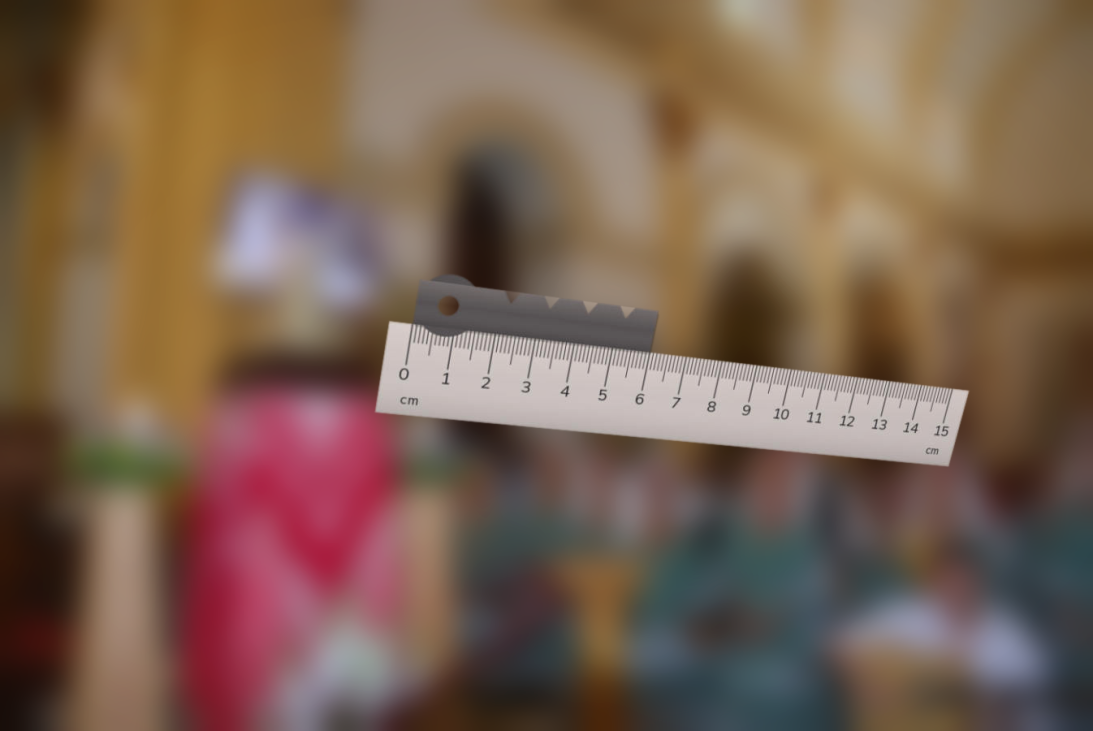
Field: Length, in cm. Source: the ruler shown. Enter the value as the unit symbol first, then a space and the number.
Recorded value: cm 6
